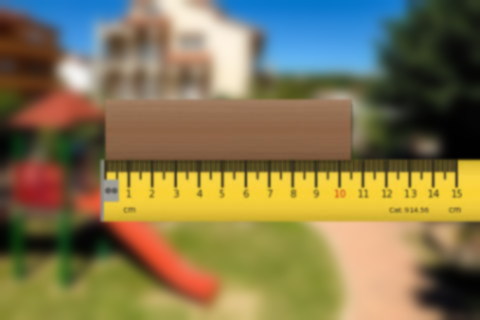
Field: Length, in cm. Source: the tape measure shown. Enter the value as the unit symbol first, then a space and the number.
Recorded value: cm 10.5
